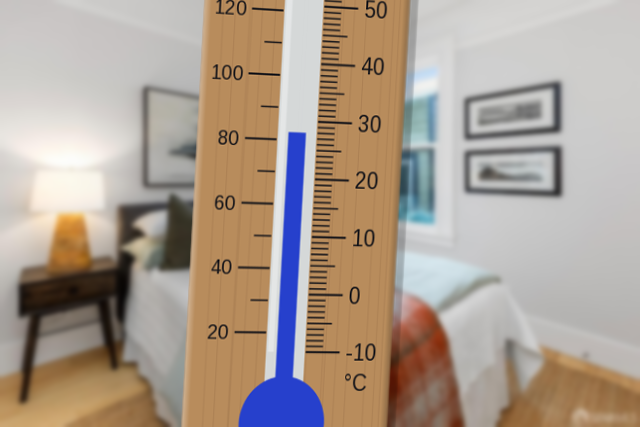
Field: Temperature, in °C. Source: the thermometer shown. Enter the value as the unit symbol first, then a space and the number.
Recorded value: °C 28
